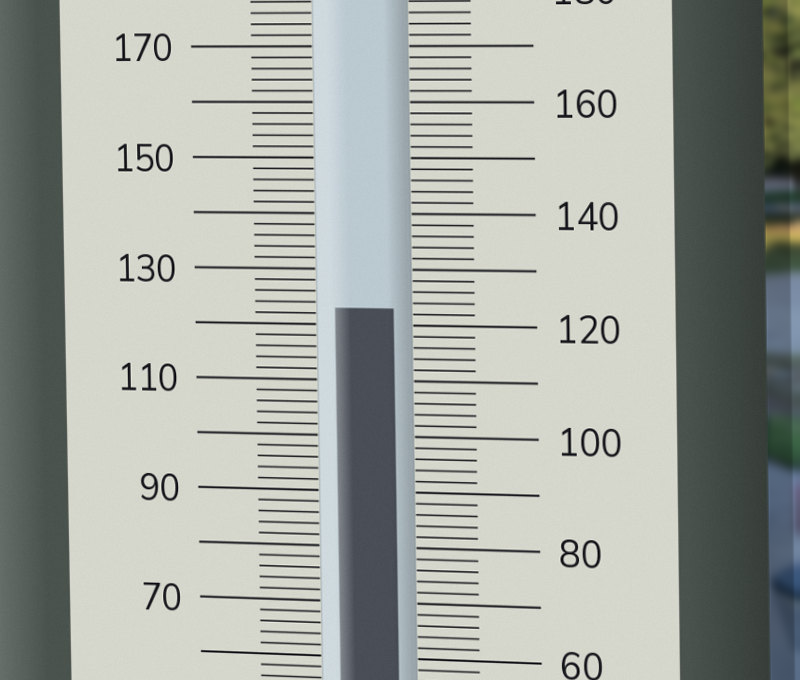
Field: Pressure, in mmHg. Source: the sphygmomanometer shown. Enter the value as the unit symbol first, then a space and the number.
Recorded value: mmHg 123
